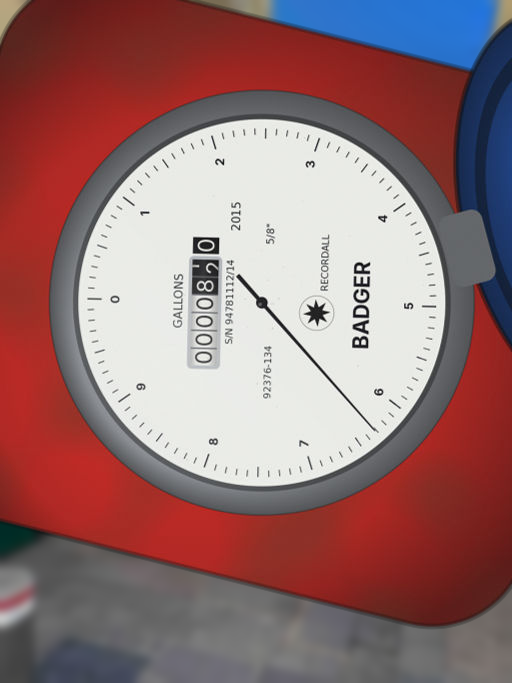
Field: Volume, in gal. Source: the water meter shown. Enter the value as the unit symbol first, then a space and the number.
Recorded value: gal 816.3
